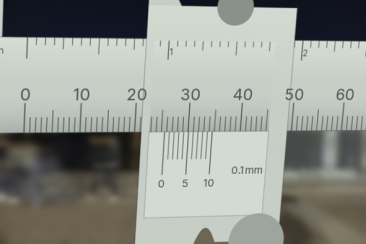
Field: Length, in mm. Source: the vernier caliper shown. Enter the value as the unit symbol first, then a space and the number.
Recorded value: mm 25.6
